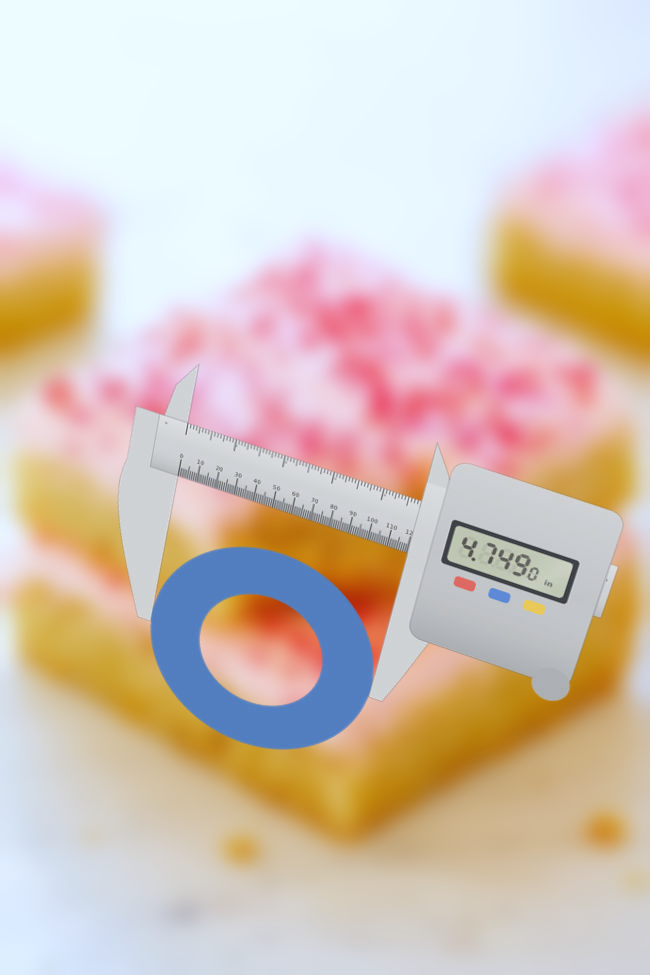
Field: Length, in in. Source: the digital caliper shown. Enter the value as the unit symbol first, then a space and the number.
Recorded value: in 4.7490
